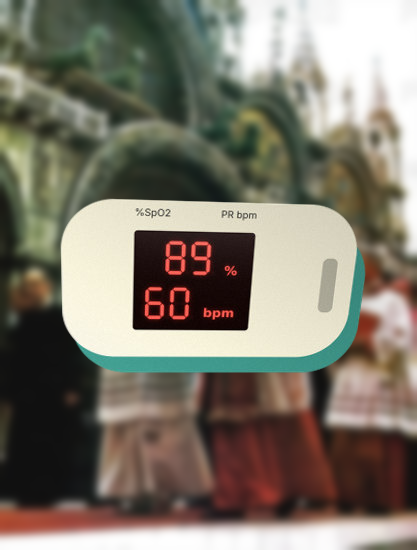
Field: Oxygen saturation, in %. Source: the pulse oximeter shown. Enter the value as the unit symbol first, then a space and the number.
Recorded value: % 89
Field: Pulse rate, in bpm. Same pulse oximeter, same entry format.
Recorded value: bpm 60
